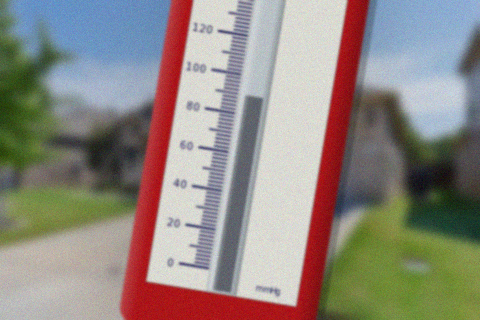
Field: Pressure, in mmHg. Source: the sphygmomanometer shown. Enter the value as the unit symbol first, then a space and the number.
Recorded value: mmHg 90
